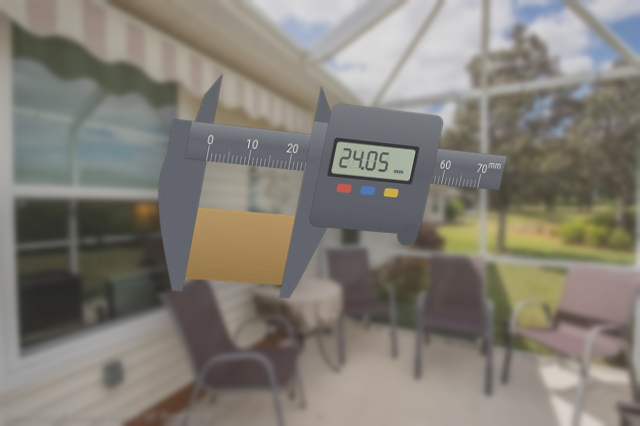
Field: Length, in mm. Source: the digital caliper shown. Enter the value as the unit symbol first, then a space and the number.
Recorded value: mm 24.05
